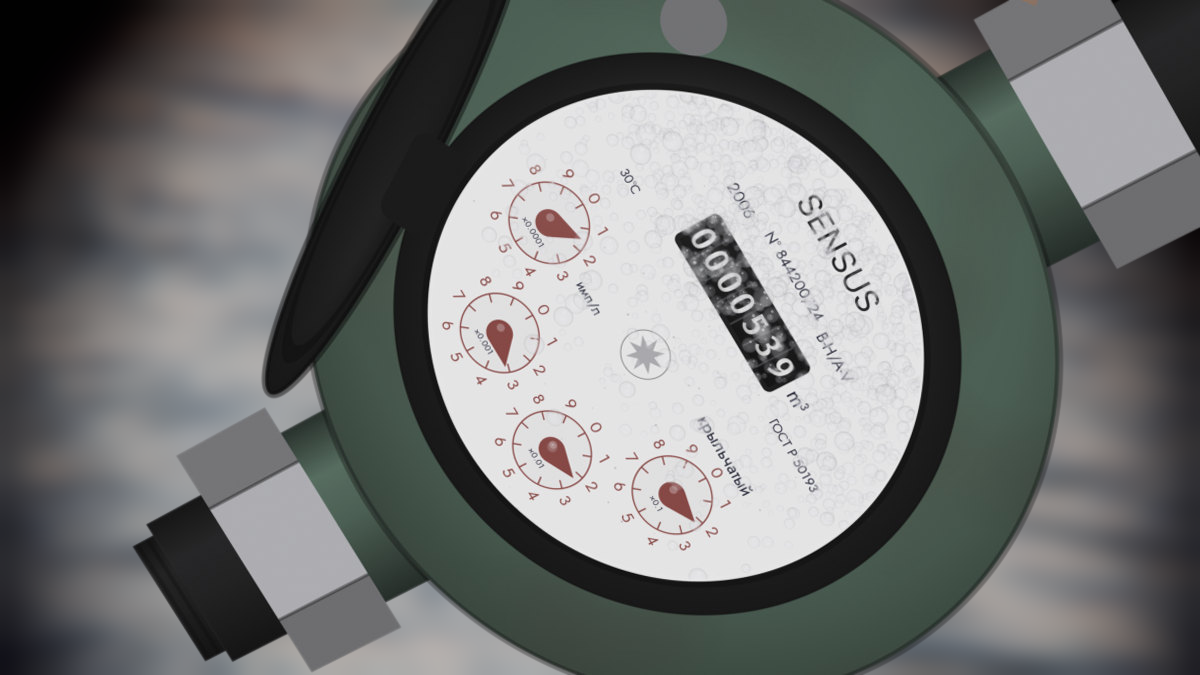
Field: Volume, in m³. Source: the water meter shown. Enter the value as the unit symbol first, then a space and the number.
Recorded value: m³ 539.2231
